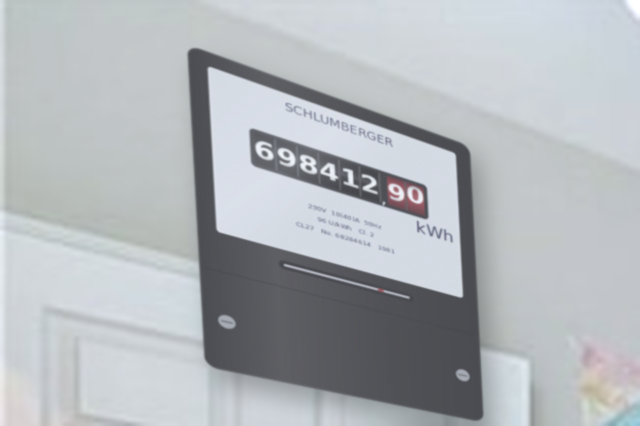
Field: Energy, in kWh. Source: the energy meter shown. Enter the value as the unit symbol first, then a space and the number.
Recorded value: kWh 698412.90
